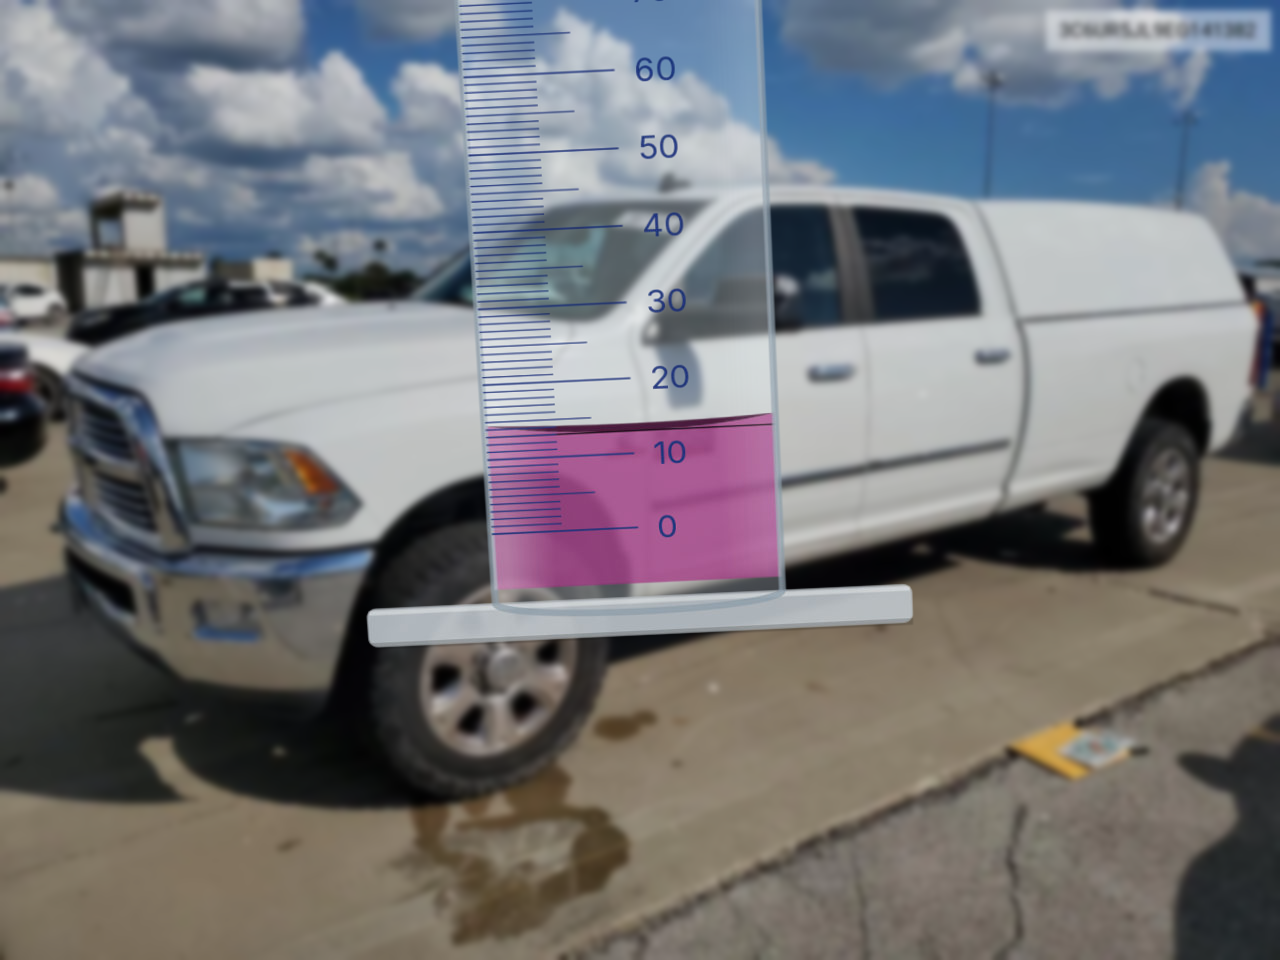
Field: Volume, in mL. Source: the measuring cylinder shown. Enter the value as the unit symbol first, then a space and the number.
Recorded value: mL 13
